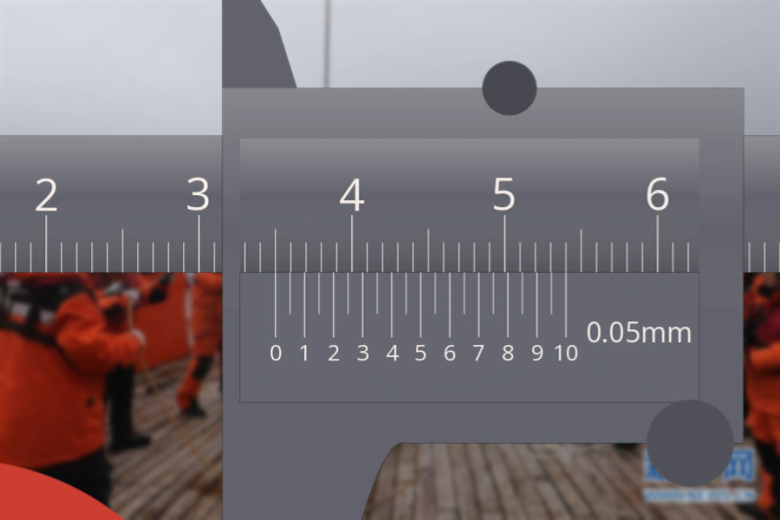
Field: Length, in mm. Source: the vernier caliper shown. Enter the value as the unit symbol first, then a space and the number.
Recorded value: mm 35.0
